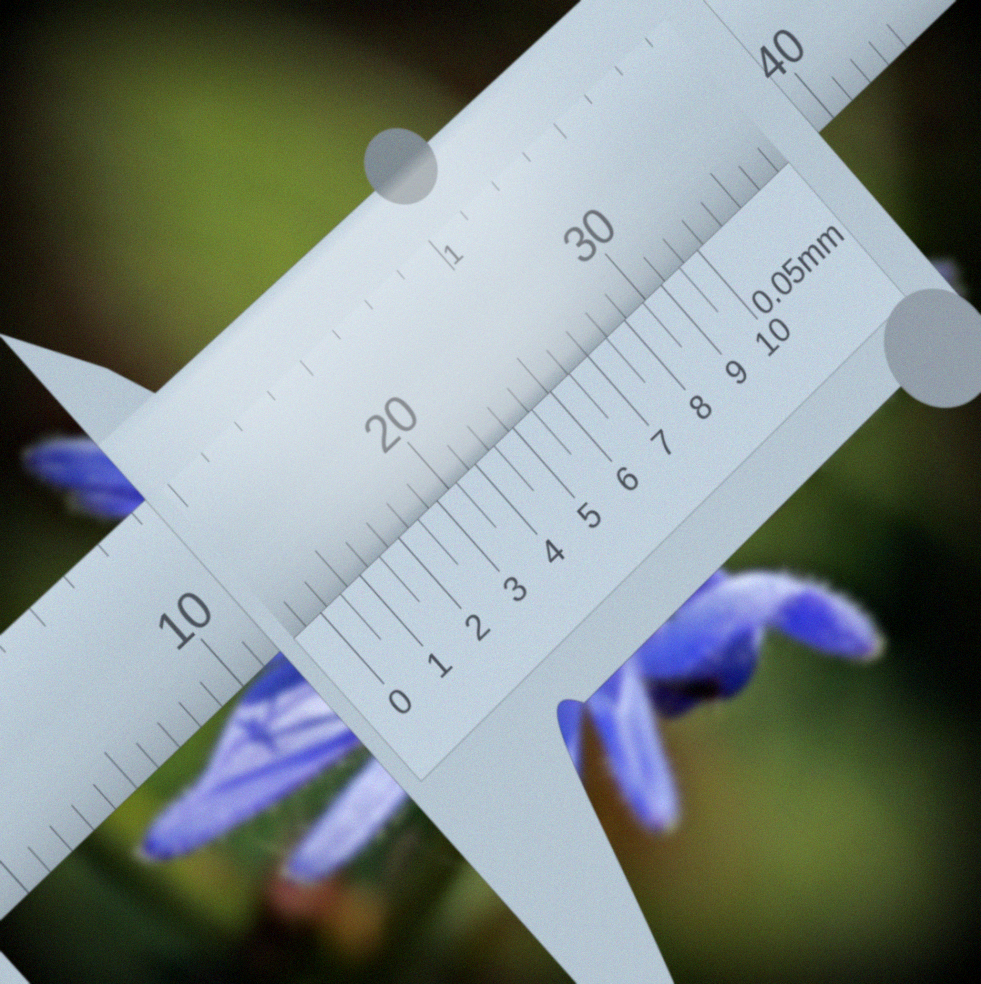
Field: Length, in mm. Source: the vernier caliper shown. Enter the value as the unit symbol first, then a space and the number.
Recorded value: mm 13.70
